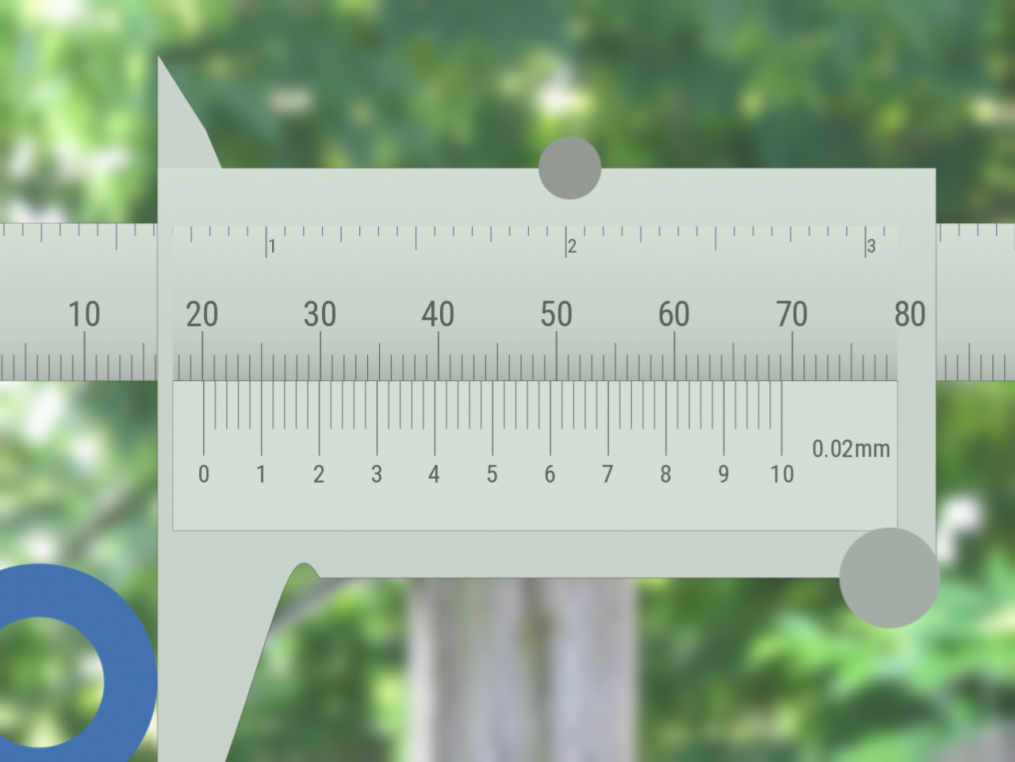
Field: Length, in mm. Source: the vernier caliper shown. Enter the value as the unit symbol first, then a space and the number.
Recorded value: mm 20.1
